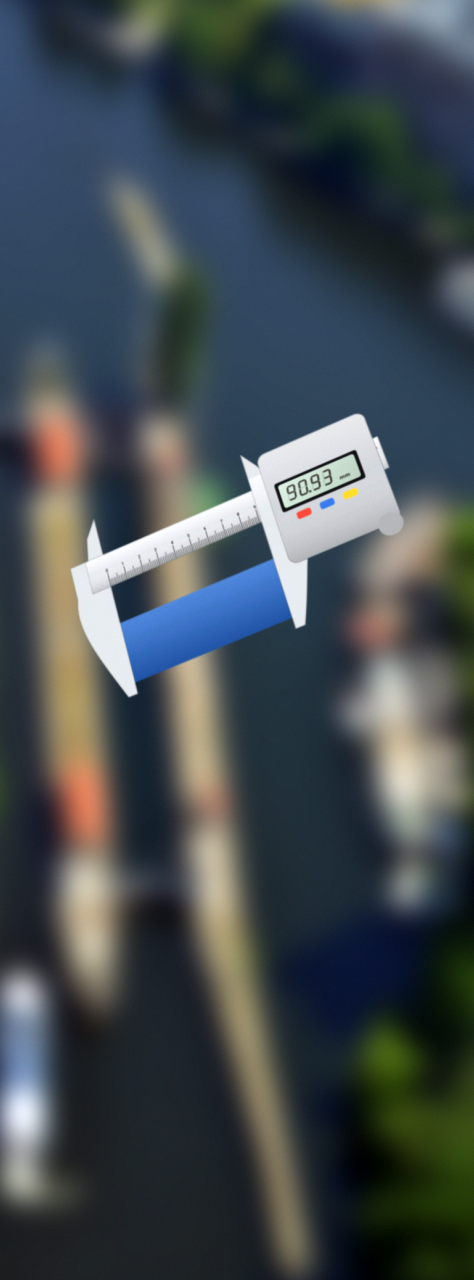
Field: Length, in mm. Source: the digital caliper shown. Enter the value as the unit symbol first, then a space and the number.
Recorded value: mm 90.93
